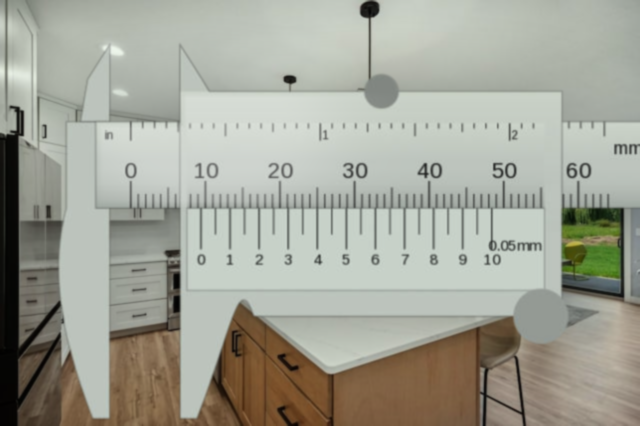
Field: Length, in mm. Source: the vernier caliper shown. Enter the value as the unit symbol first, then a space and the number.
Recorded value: mm 9.4
